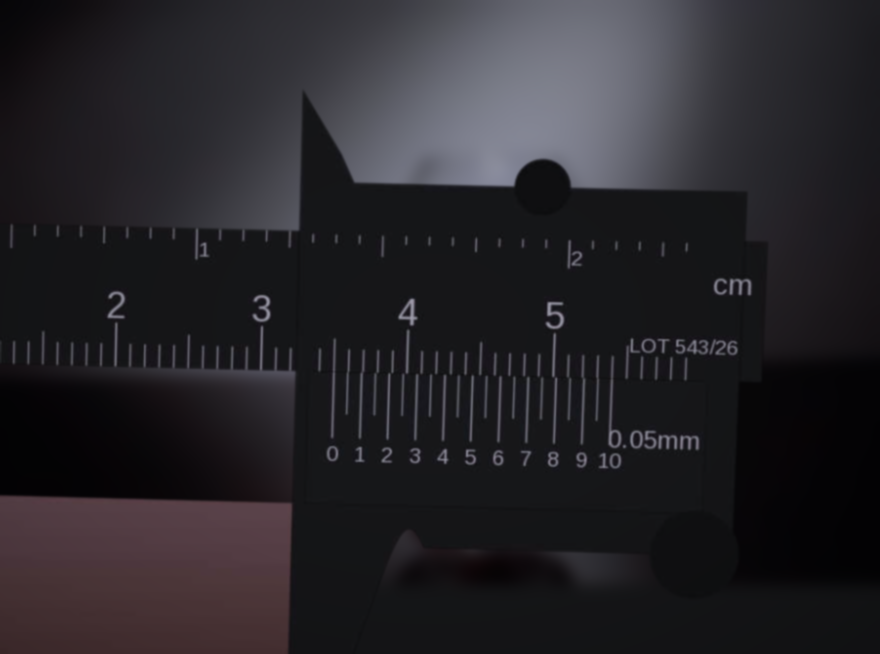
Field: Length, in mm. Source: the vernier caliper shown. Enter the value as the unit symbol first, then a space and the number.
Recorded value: mm 35.0
